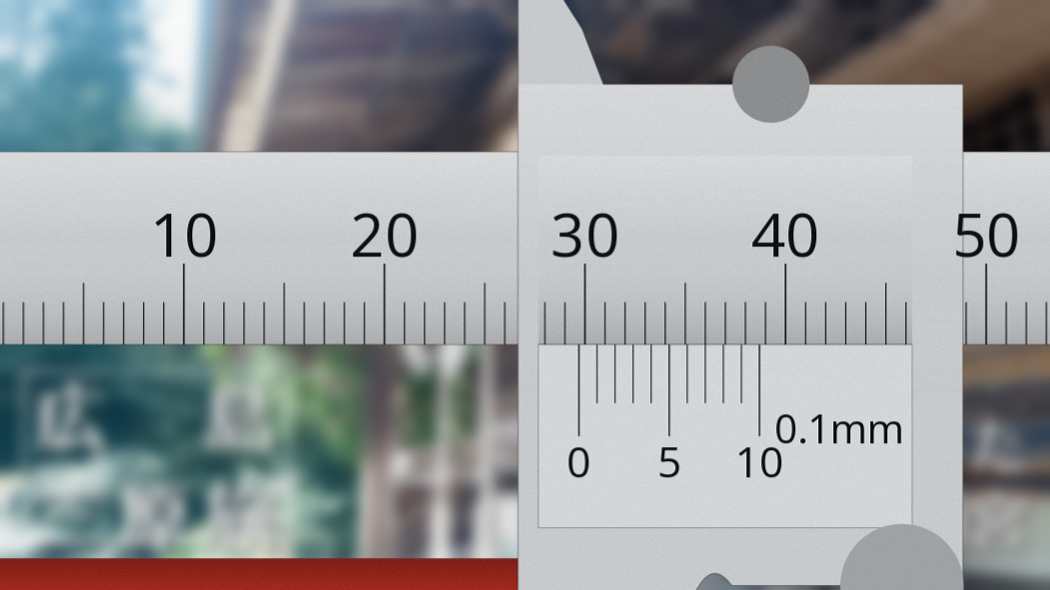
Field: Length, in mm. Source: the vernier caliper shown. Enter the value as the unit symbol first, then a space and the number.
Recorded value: mm 29.7
